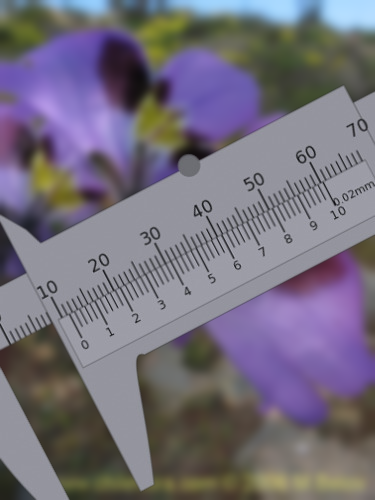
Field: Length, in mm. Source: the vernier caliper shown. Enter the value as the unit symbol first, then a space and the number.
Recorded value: mm 11.4
